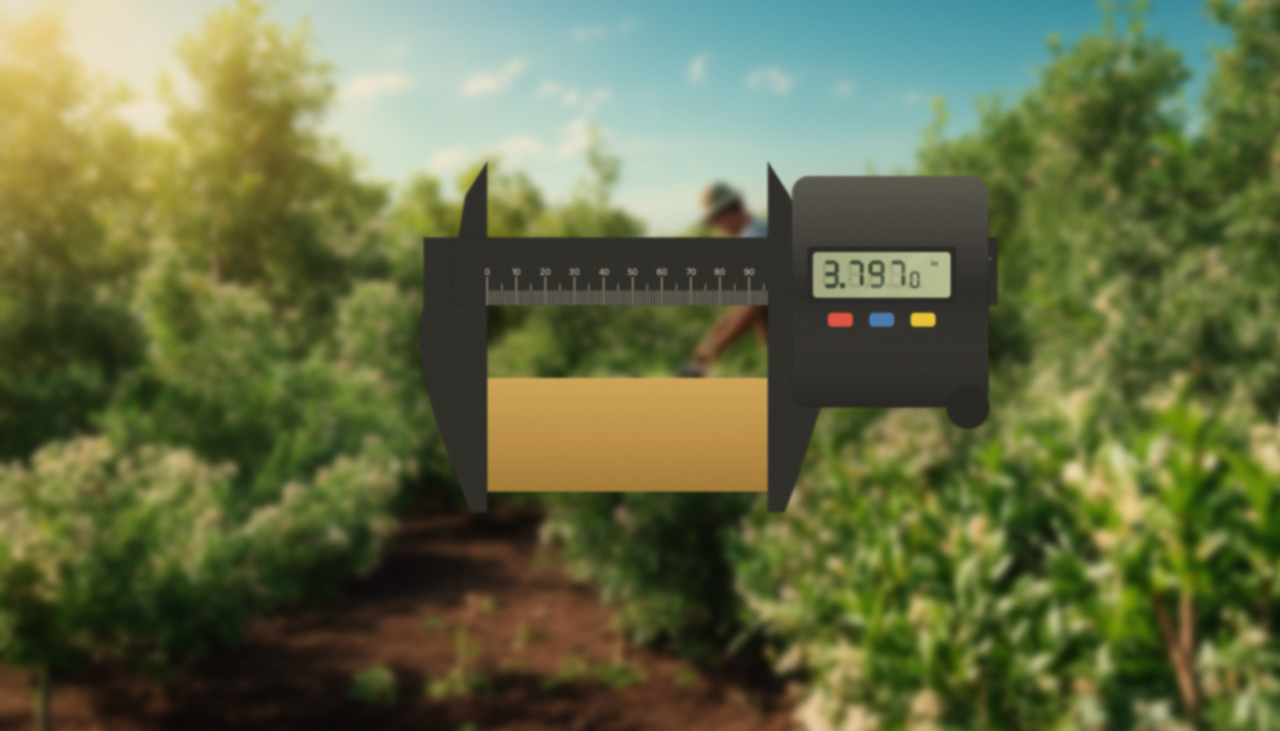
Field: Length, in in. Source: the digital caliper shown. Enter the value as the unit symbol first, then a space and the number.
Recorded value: in 3.7970
